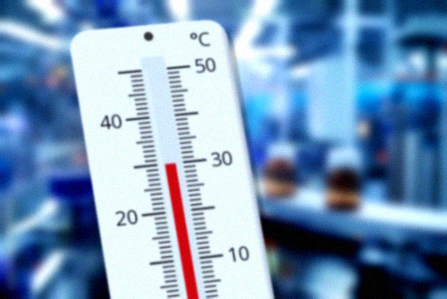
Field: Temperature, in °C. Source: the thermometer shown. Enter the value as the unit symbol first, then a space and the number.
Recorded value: °C 30
